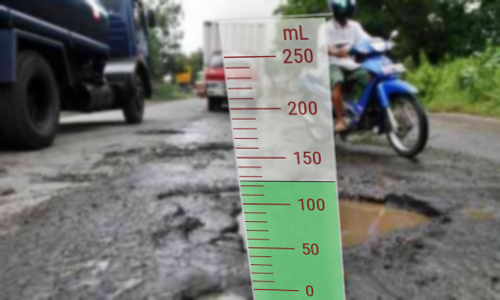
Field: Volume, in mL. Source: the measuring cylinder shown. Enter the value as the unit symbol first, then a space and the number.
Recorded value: mL 125
